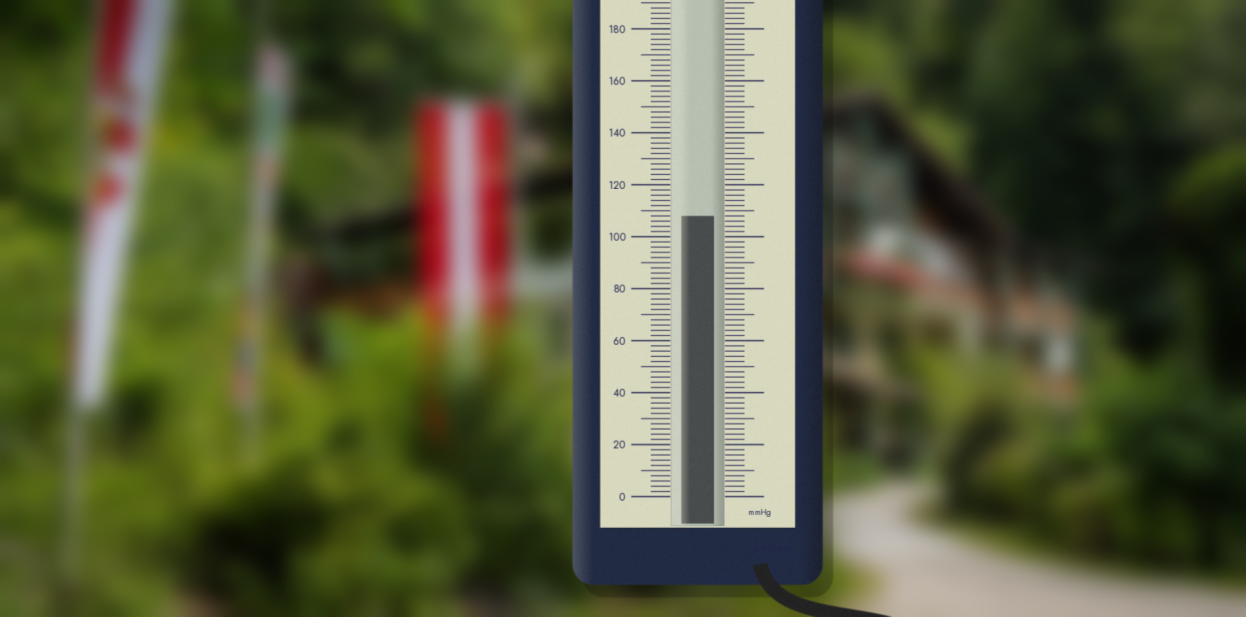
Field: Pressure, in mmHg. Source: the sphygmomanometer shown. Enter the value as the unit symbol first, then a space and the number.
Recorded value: mmHg 108
